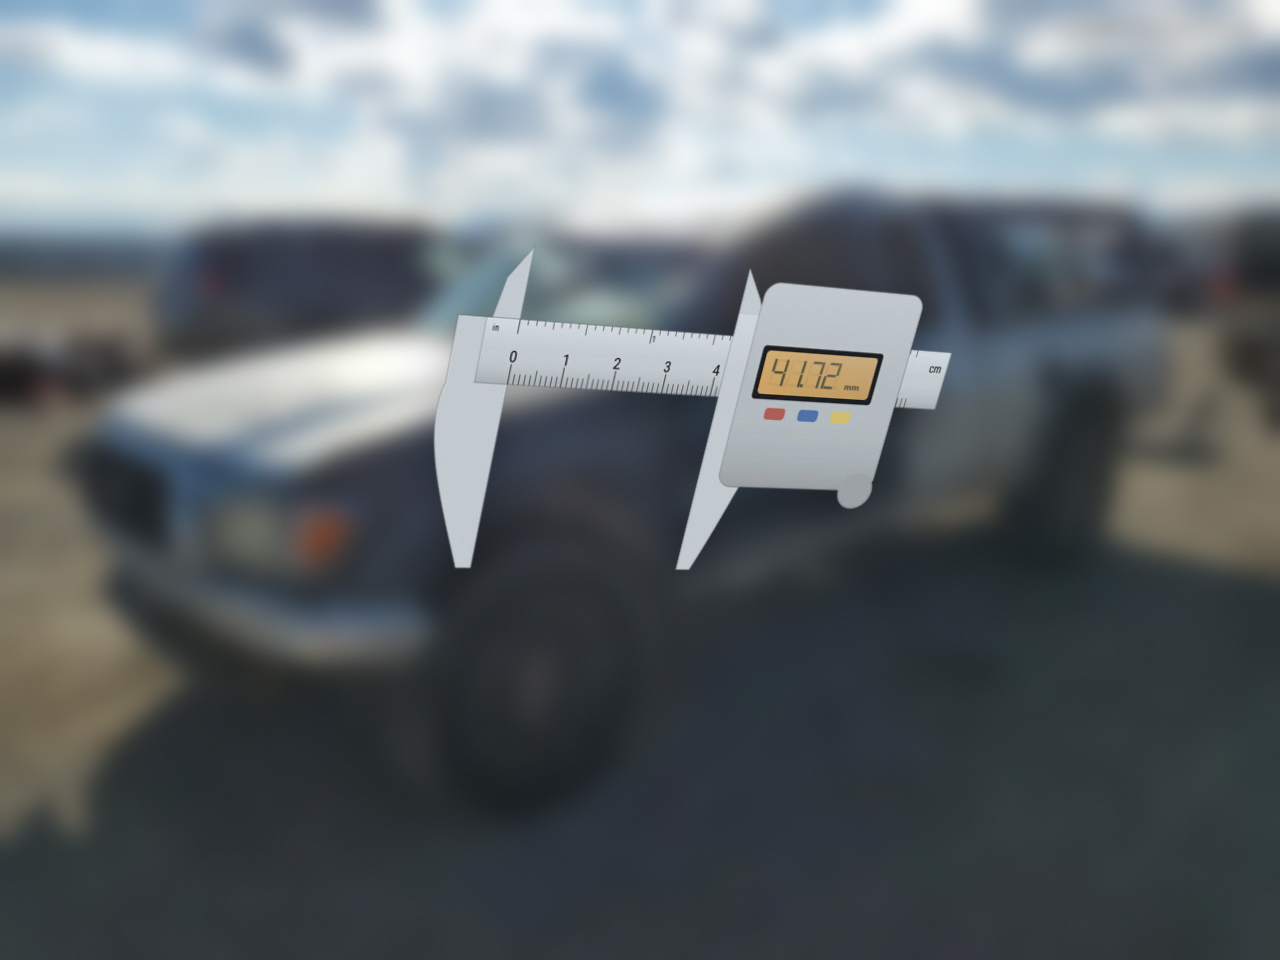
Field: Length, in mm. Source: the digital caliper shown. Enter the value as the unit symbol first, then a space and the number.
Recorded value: mm 41.72
